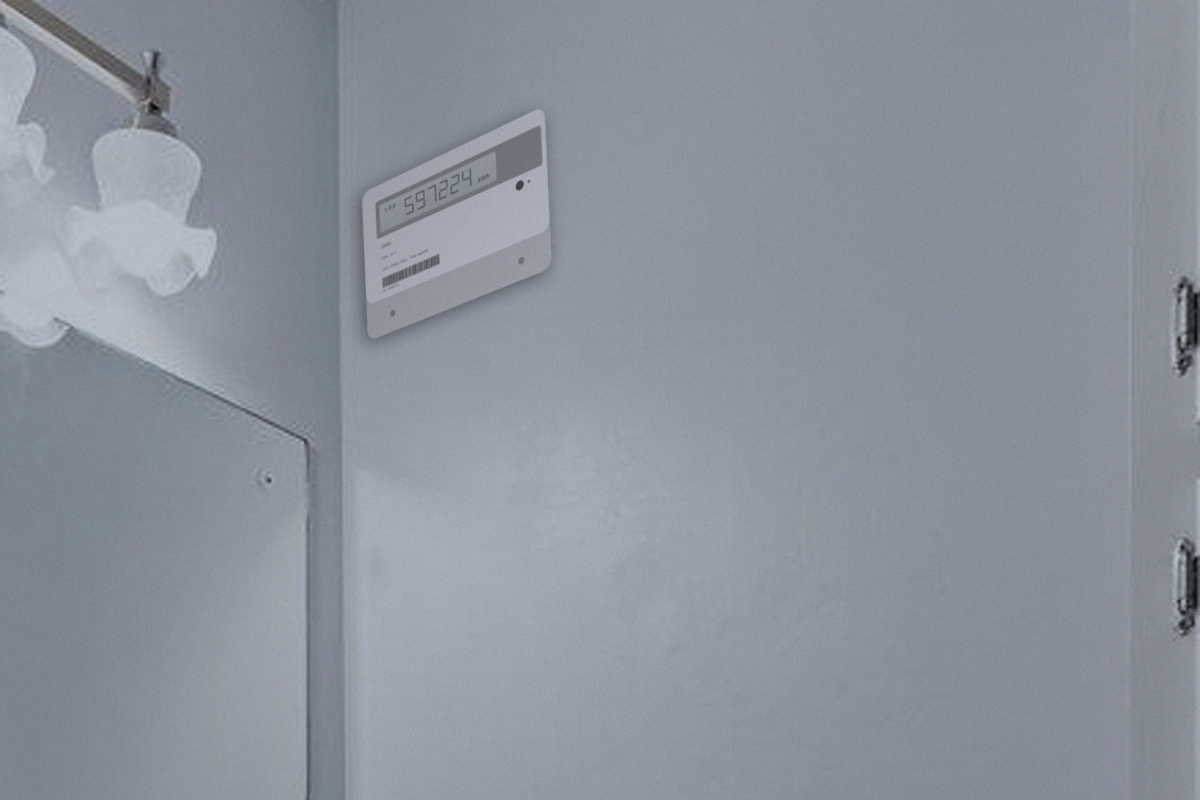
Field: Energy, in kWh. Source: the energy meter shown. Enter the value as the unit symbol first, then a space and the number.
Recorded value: kWh 597224
